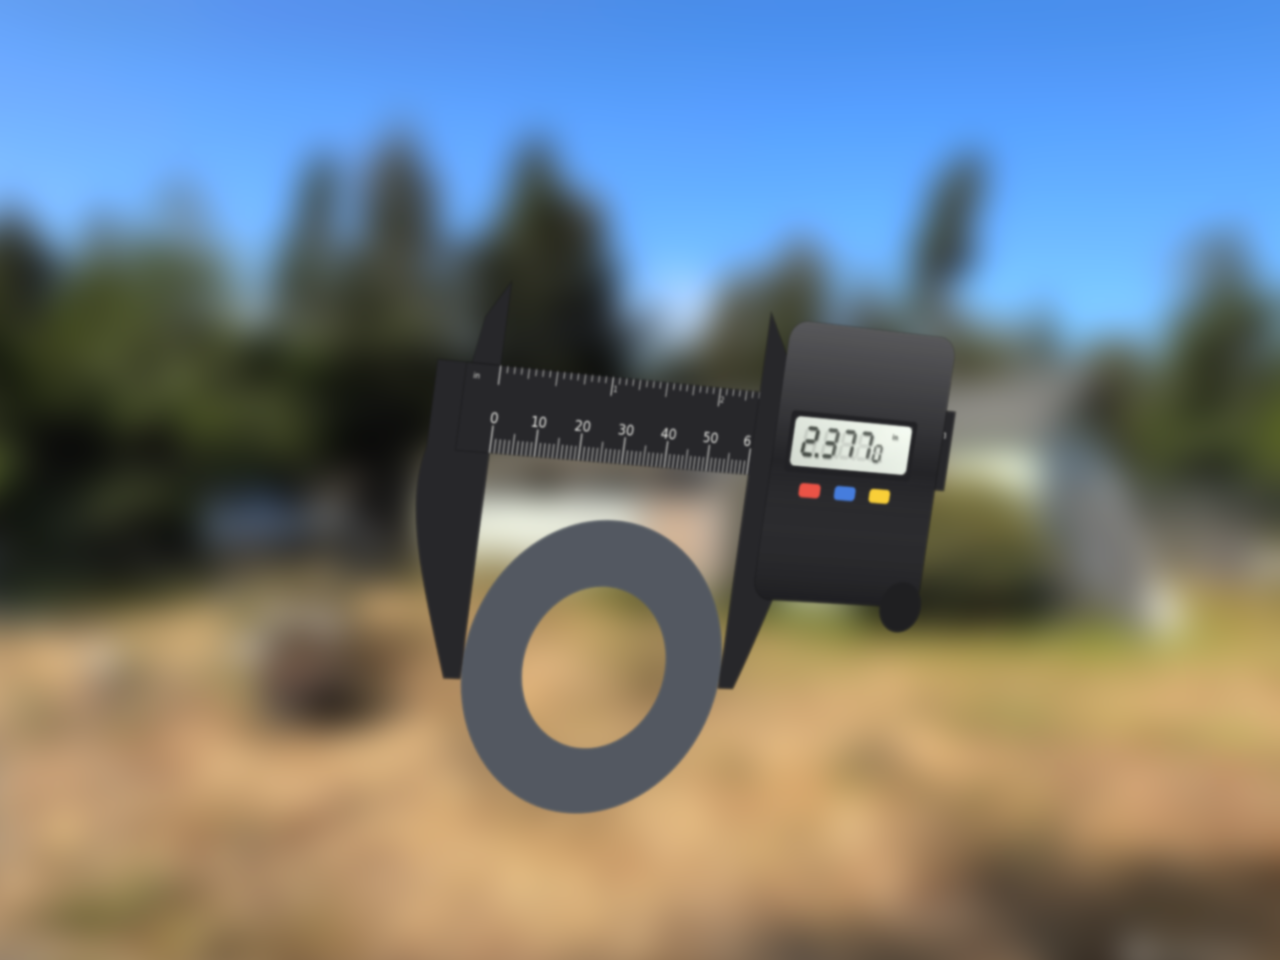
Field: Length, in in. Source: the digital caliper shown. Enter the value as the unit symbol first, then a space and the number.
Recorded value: in 2.3770
